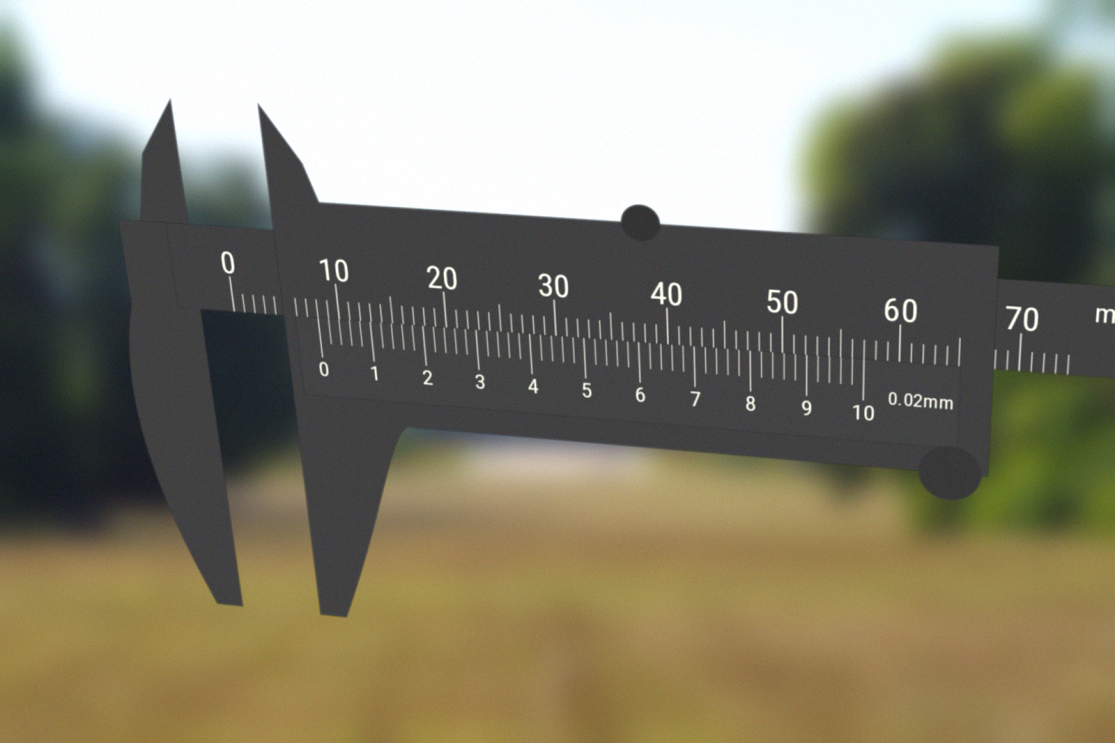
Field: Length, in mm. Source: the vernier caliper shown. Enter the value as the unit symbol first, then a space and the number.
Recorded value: mm 8.0
